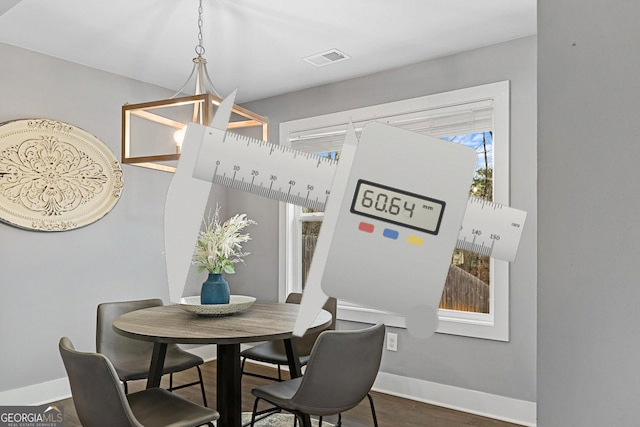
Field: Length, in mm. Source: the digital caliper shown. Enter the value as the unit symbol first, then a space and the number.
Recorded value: mm 60.64
